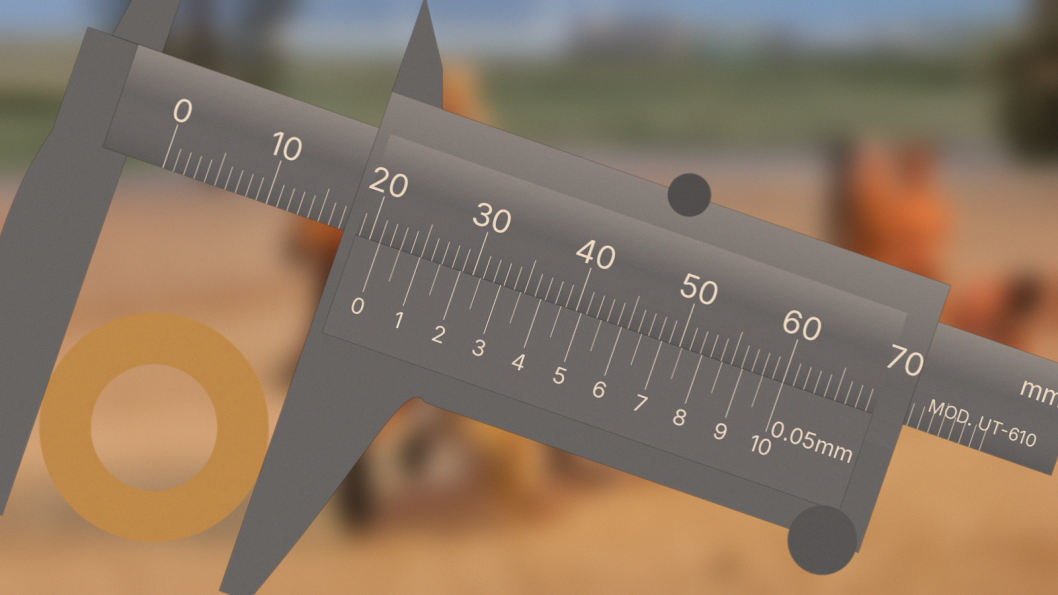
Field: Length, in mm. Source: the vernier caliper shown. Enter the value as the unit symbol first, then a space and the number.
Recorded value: mm 21.0
